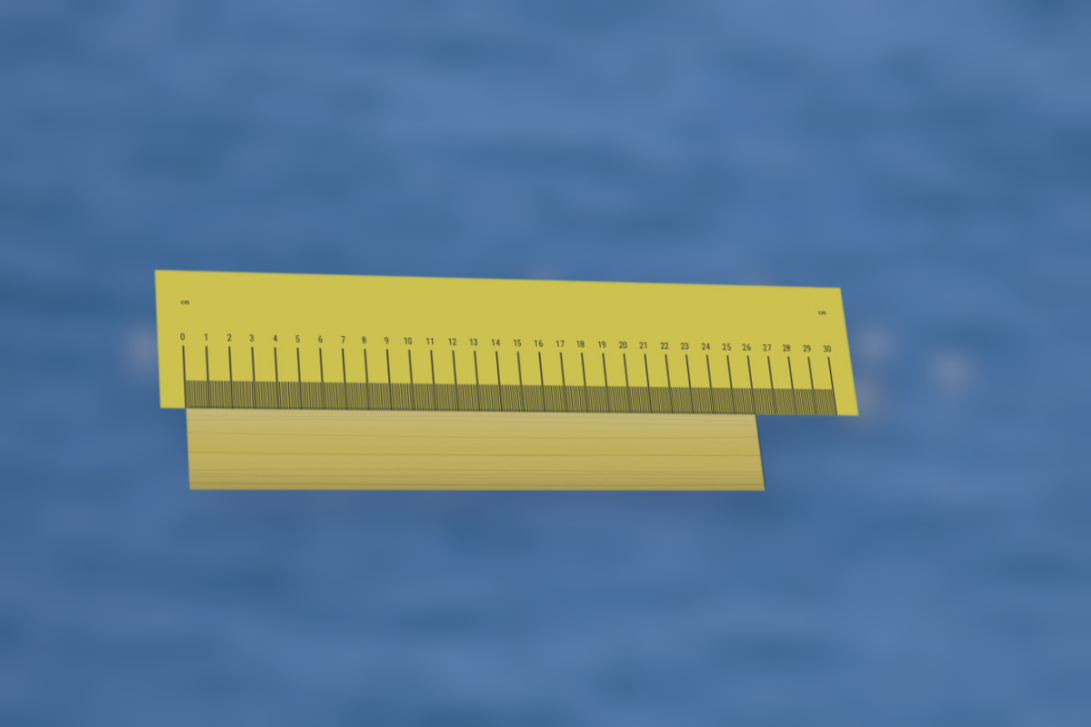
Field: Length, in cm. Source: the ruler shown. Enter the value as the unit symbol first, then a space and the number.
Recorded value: cm 26
